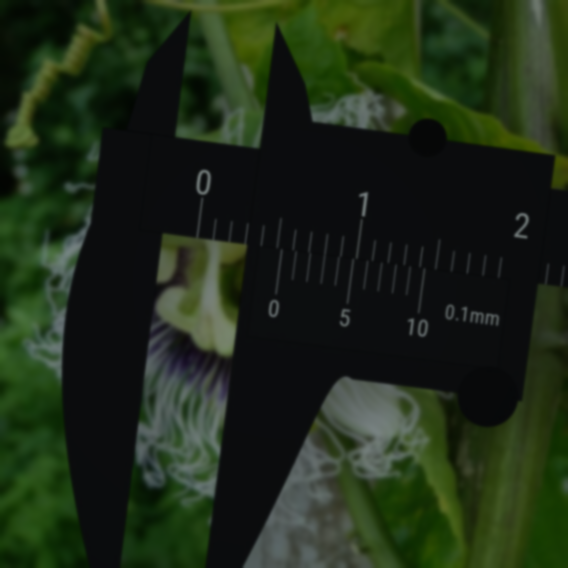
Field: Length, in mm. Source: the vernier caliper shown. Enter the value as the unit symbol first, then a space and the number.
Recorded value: mm 5.3
